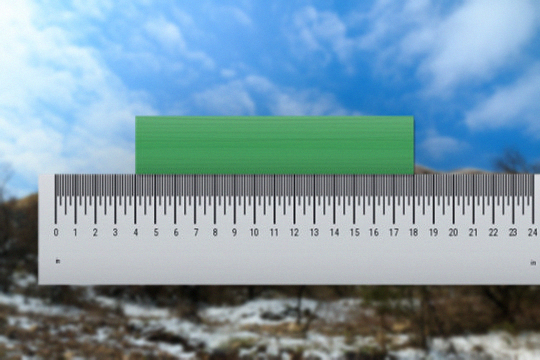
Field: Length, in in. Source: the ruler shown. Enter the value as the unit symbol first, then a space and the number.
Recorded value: in 14
